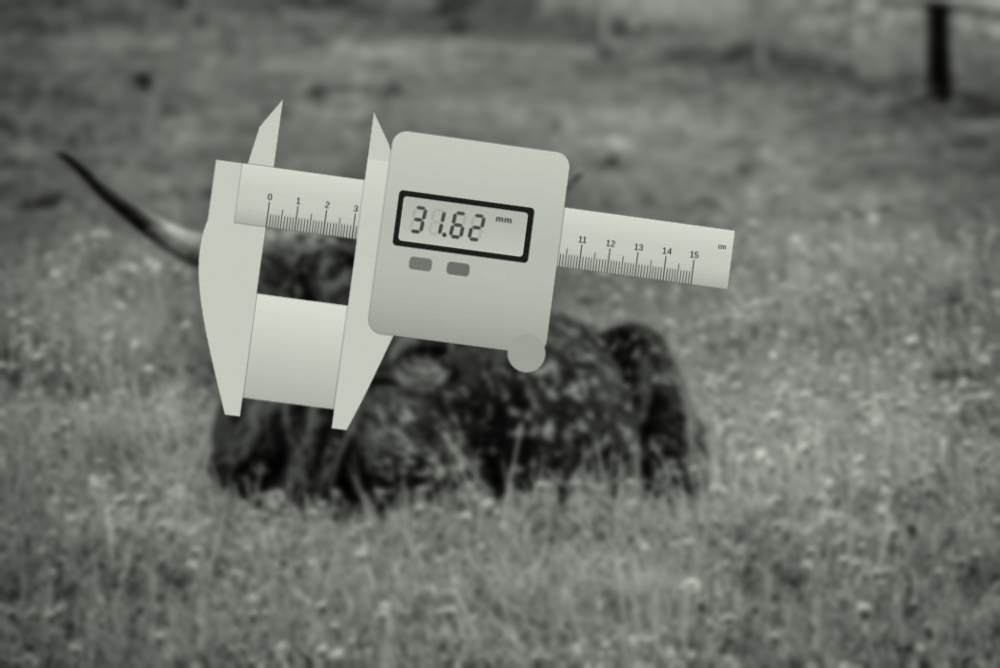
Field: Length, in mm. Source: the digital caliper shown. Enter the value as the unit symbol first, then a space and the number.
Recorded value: mm 31.62
